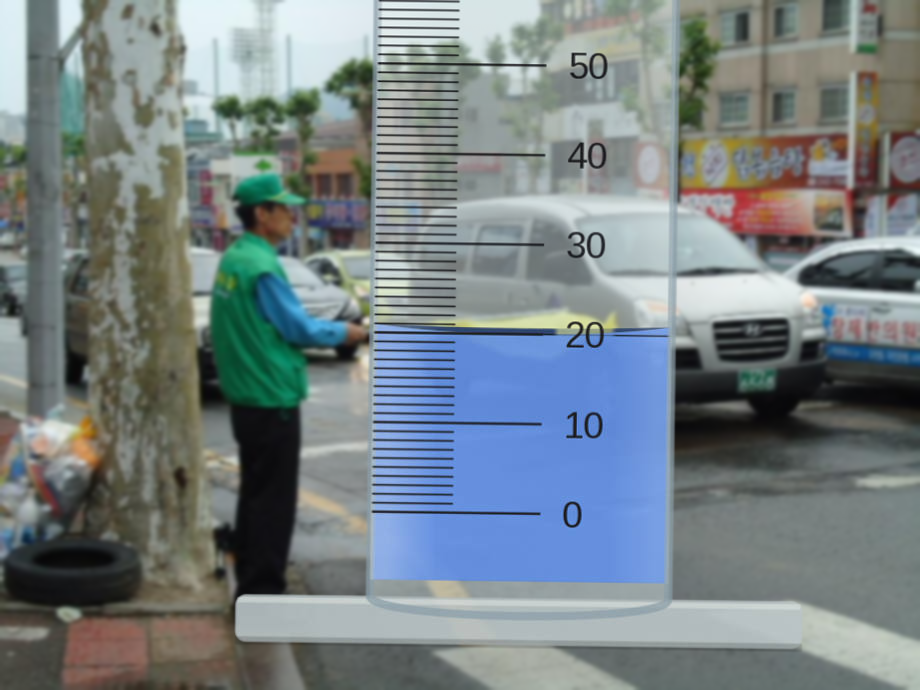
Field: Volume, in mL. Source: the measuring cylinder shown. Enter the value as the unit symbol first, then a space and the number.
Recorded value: mL 20
